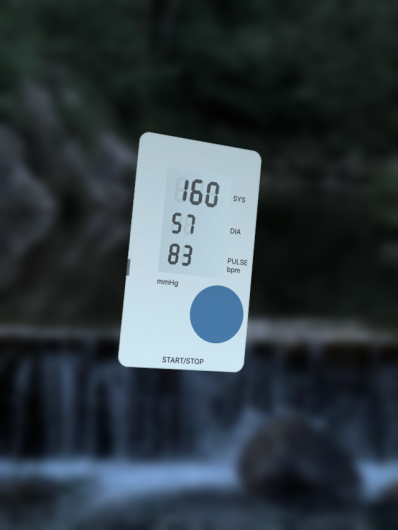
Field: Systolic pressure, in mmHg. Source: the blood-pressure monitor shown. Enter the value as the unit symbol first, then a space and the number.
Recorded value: mmHg 160
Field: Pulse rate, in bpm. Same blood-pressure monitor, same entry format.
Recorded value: bpm 83
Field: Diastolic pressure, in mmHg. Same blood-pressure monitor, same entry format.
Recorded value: mmHg 57
